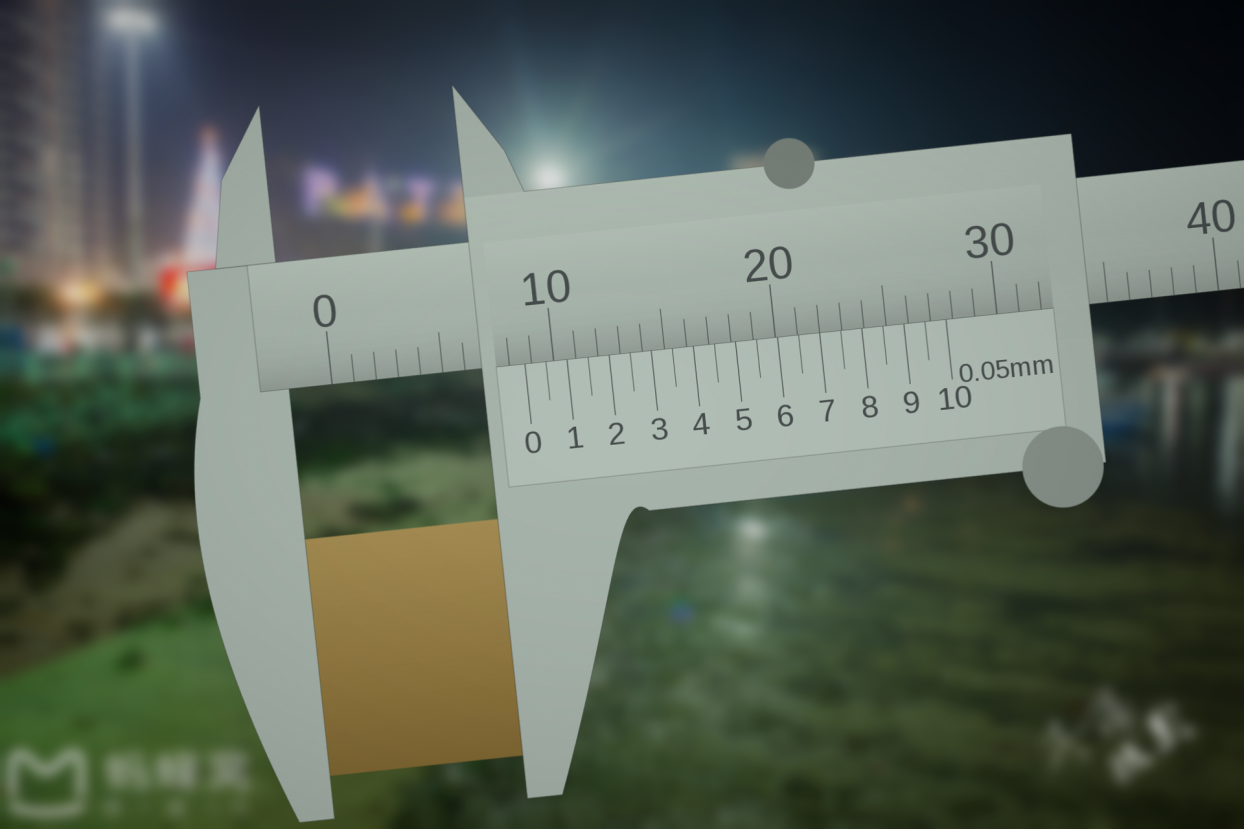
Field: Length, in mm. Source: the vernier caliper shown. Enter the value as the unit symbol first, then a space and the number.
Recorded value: mm 8.70
